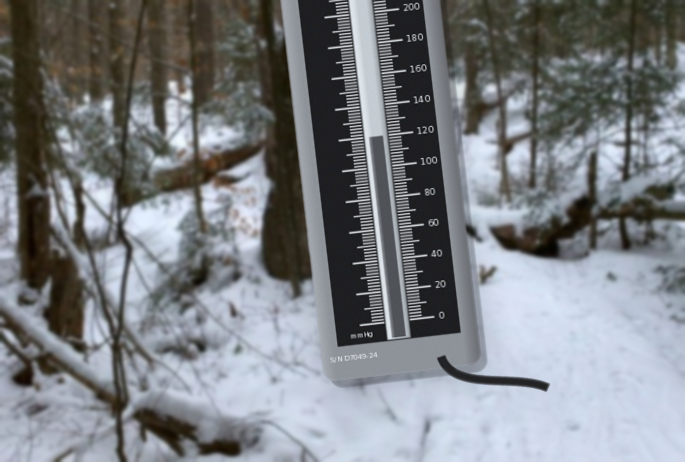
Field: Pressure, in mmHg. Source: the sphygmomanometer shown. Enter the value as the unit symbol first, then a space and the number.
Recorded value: mmHg 120
